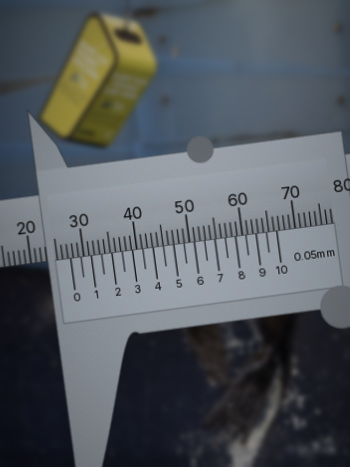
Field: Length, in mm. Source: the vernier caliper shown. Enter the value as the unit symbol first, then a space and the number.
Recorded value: mm 27.5
